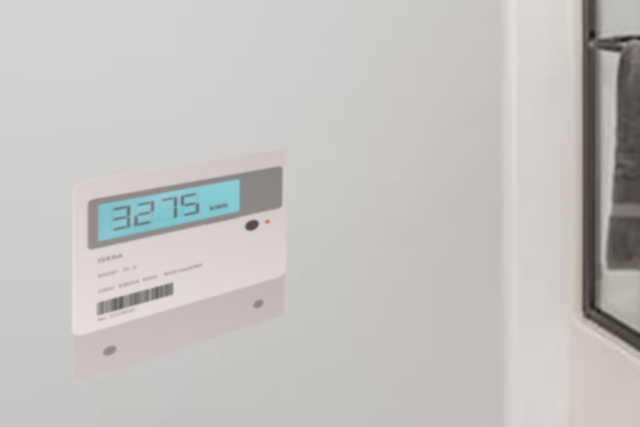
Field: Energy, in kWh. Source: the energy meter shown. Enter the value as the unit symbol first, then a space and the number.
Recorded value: kWh 3275
